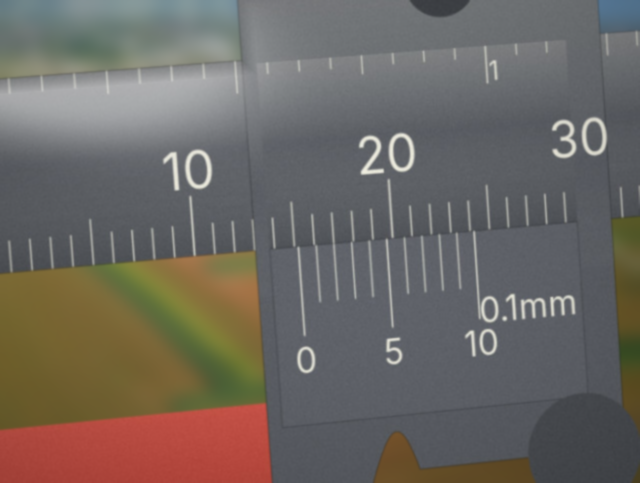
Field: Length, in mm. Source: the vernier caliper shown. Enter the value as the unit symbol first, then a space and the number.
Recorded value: mm 15.2
